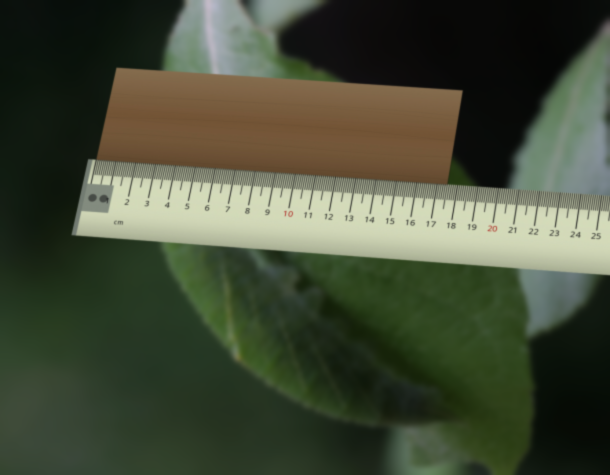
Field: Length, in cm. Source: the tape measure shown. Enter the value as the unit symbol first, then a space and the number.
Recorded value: cm 17.5
